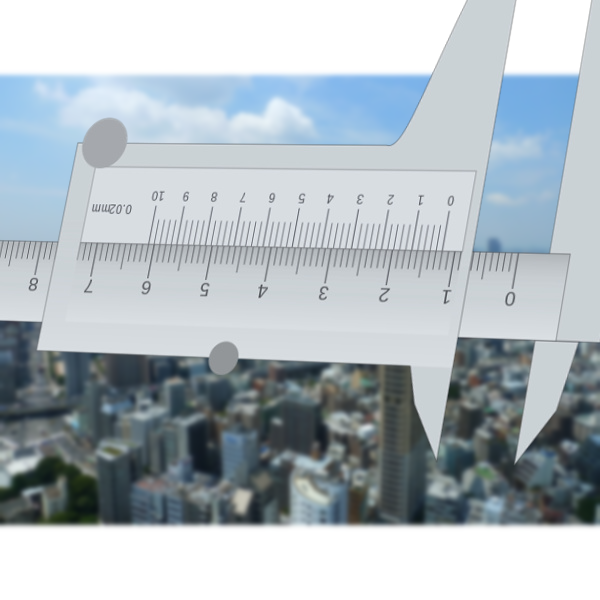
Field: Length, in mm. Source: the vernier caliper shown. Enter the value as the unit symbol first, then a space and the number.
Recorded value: mm 12.0
